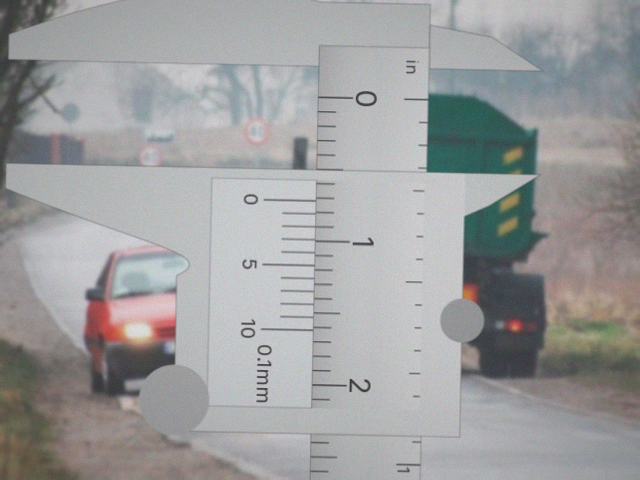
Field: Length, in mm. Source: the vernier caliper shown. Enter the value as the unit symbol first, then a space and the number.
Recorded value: mm 7.2
